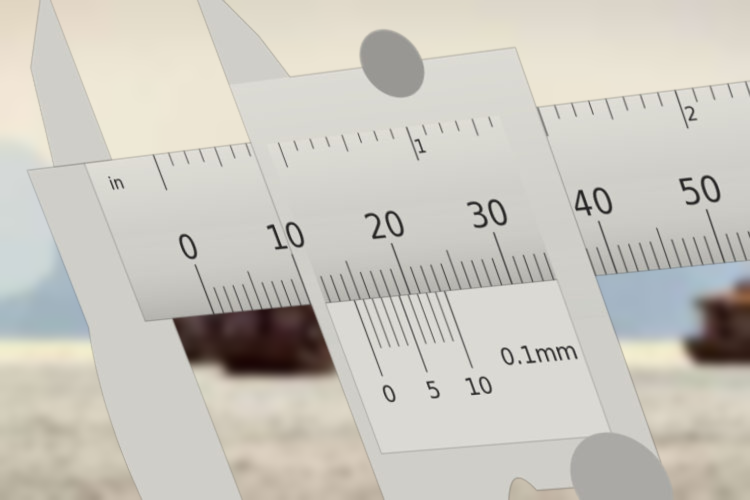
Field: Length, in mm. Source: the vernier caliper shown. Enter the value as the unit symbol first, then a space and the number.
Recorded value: mm 14.4
